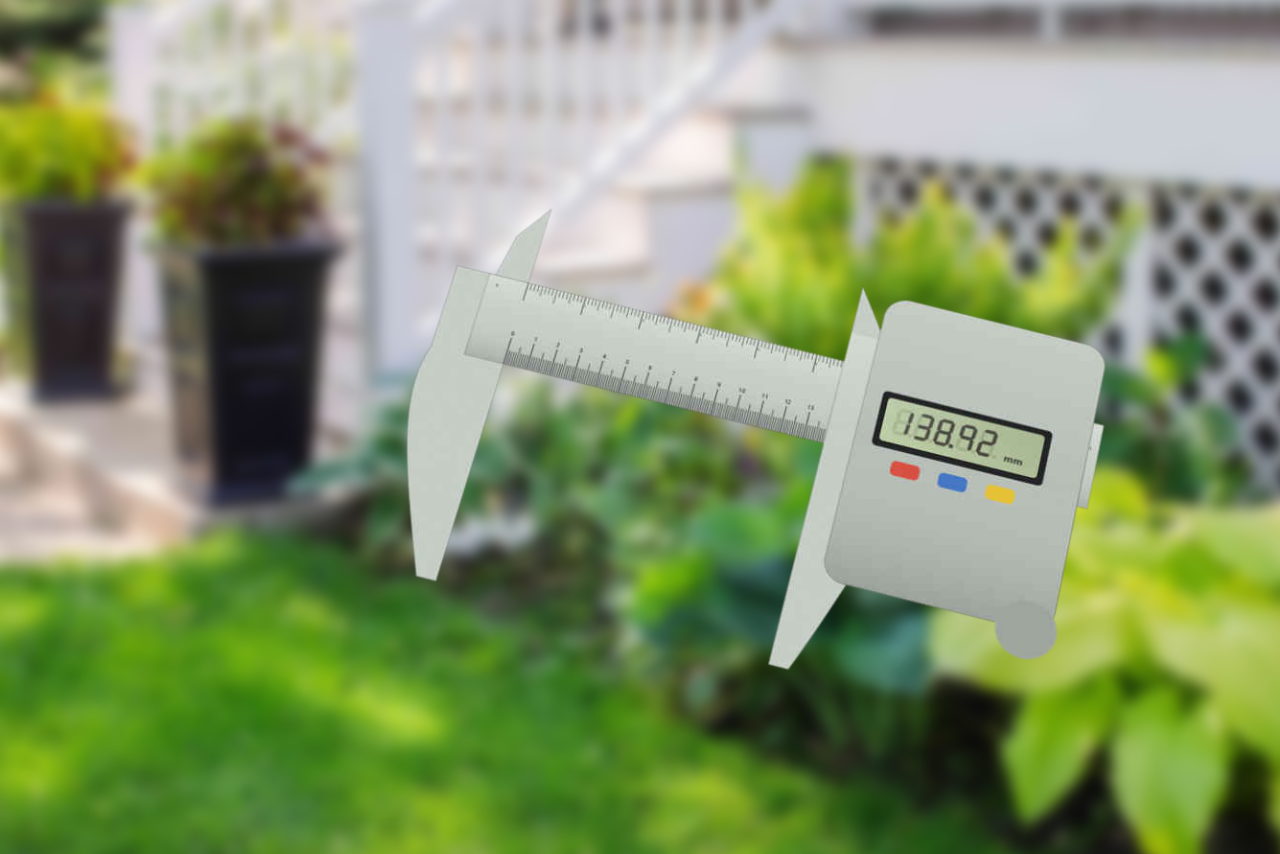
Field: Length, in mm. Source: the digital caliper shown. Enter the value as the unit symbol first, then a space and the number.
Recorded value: mm 138.92
